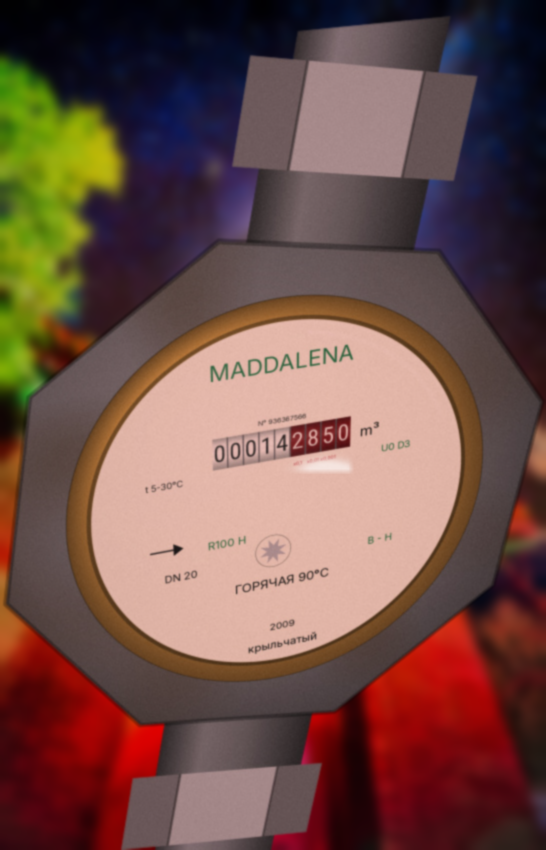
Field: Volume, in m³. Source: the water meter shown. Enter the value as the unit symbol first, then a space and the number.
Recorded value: m³ 14.2850
